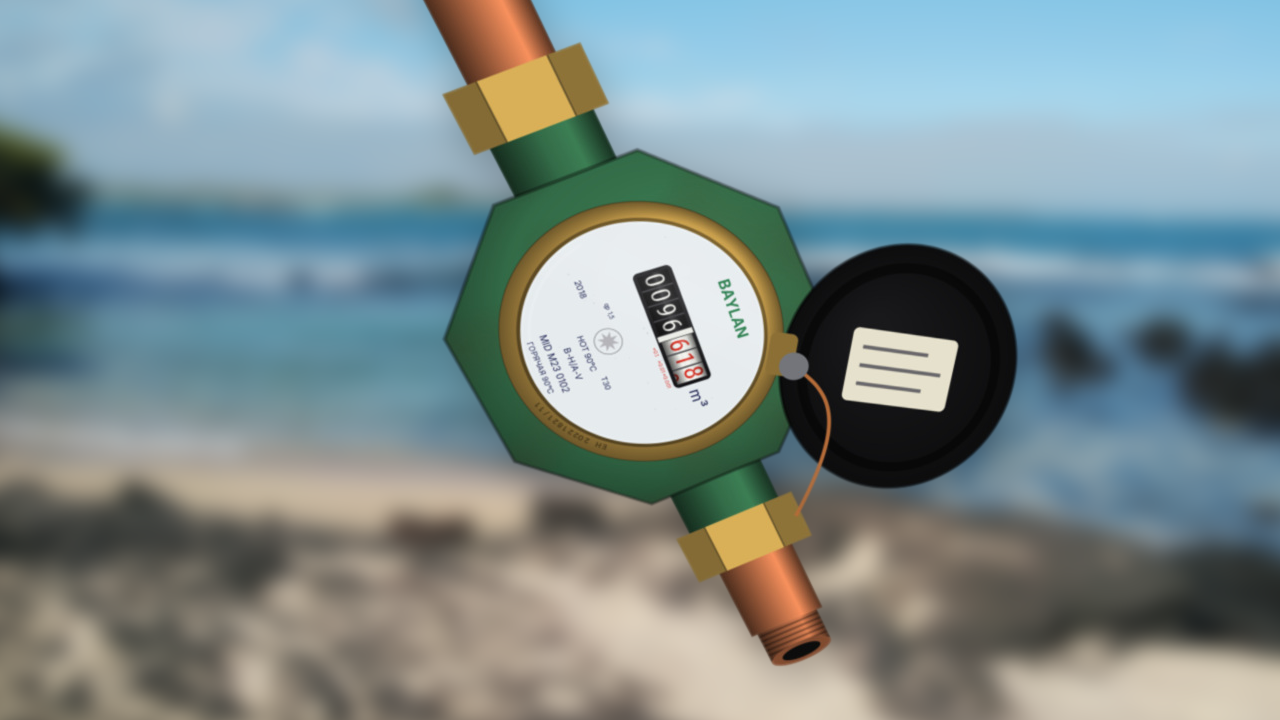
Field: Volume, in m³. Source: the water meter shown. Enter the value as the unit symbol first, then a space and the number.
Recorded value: m³ 96.618
